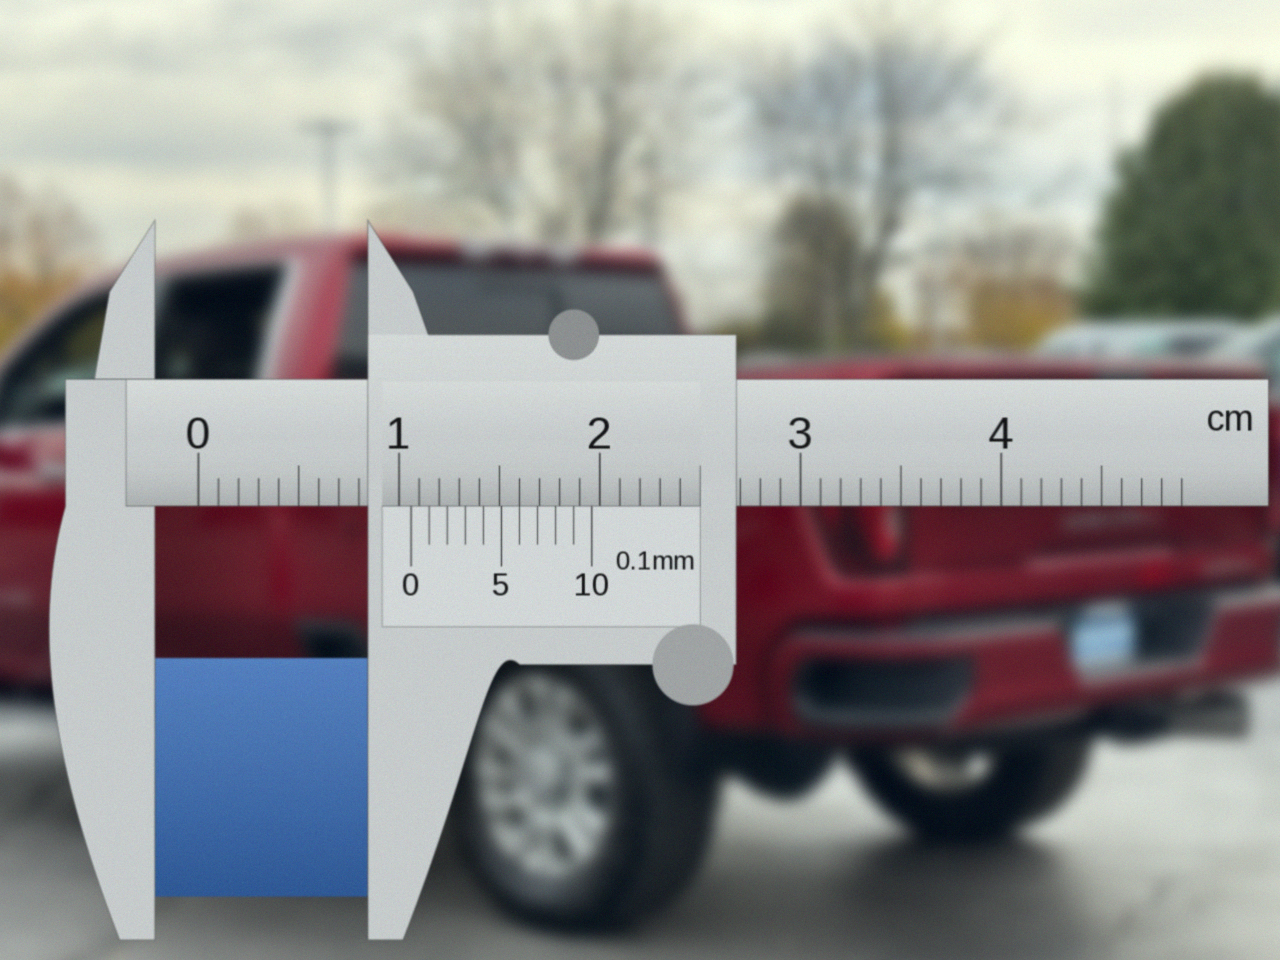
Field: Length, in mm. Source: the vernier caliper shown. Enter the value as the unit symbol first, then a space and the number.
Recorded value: mm 10.6
